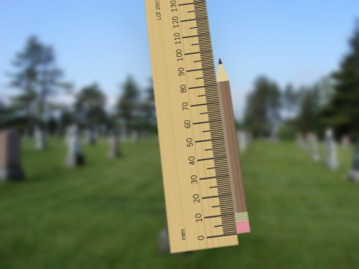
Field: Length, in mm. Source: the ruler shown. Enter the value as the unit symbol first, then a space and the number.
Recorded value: mm 95
